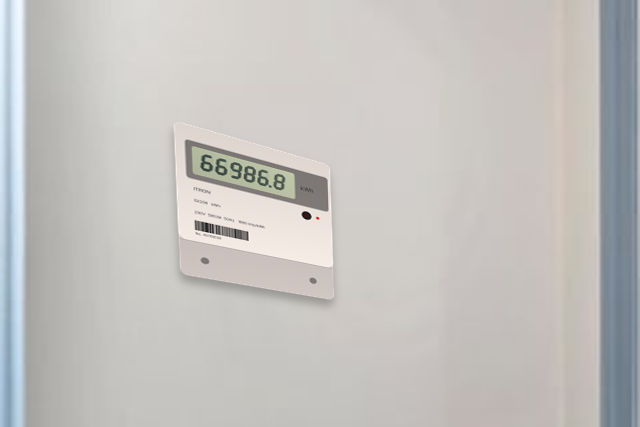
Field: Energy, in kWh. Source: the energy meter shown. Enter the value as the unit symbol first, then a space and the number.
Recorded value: kWh 66986.8
